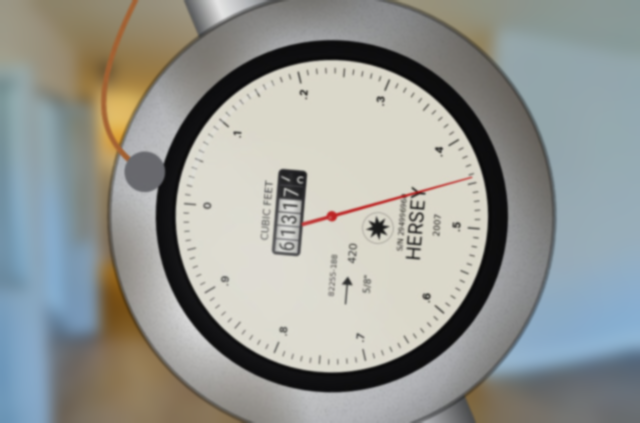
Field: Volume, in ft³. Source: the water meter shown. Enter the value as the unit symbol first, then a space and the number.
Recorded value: ft³ 613177.44
